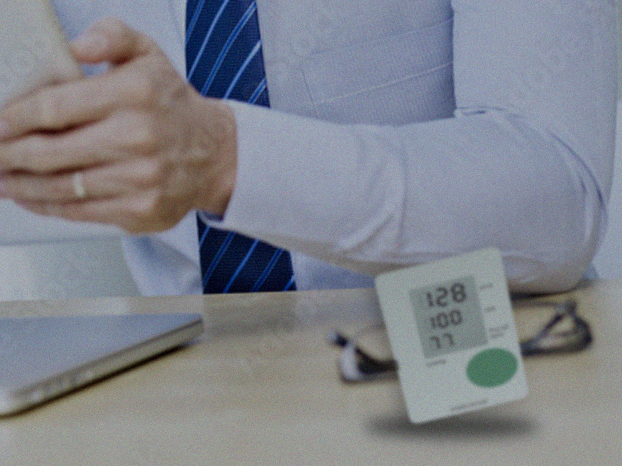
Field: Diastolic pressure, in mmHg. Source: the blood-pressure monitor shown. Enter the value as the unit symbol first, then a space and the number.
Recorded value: mmHg 100
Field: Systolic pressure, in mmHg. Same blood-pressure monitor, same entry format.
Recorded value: mmHg 128
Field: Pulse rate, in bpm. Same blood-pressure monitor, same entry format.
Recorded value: bpm 77
